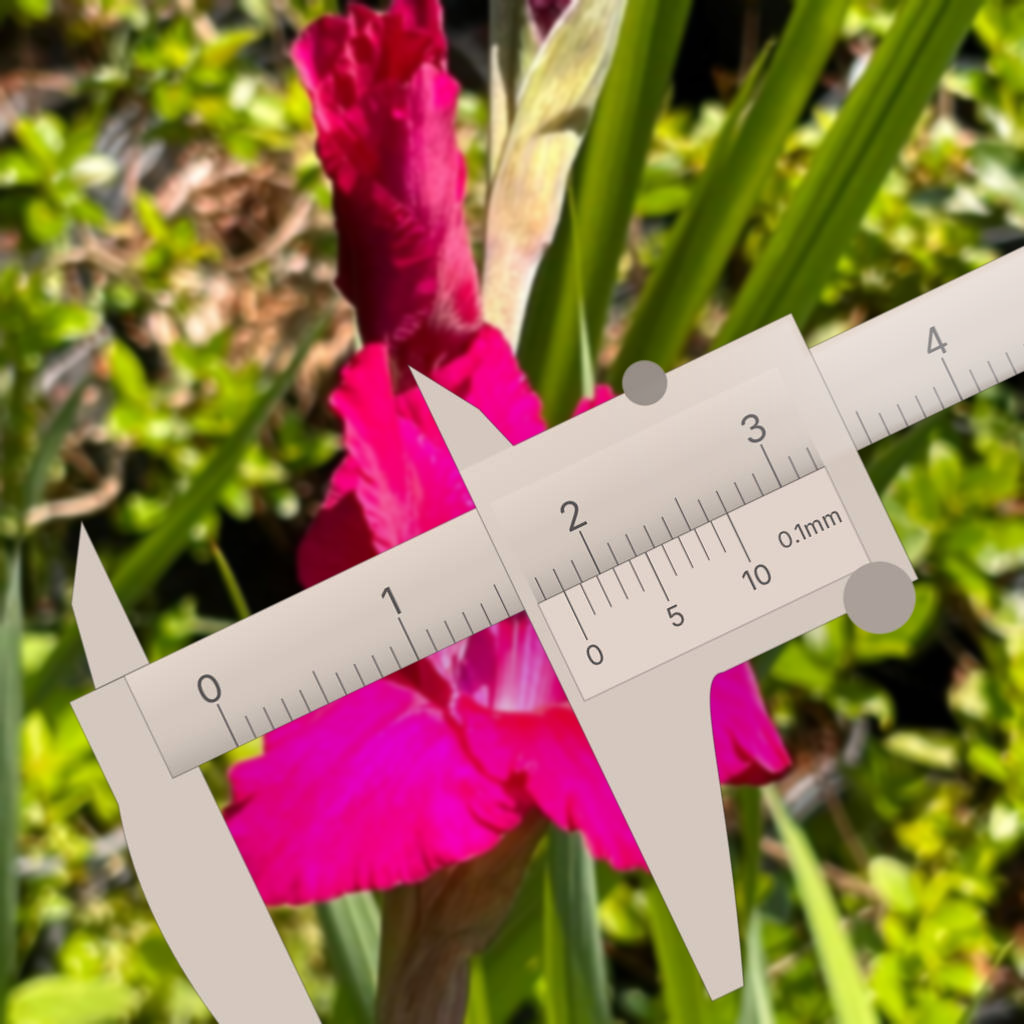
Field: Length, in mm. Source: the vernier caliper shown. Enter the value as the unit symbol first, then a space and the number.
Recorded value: mm 18.0
